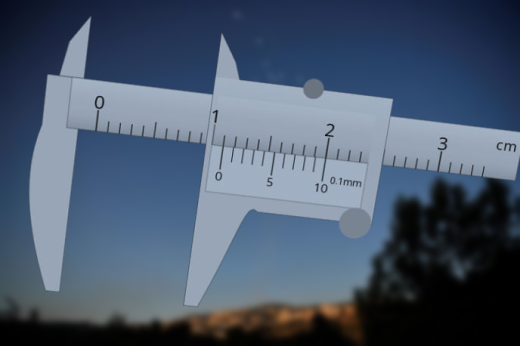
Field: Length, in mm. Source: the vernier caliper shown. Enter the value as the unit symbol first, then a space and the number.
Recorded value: mm 11.0
